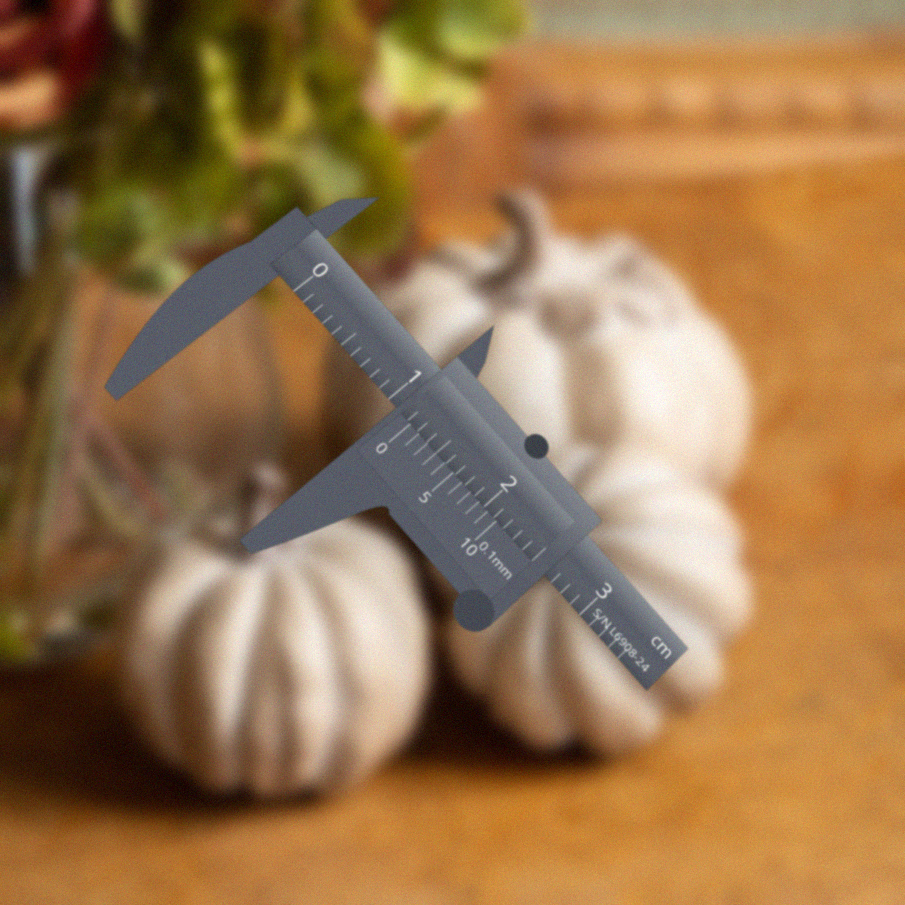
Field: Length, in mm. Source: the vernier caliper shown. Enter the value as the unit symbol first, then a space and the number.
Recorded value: mm 12.3
